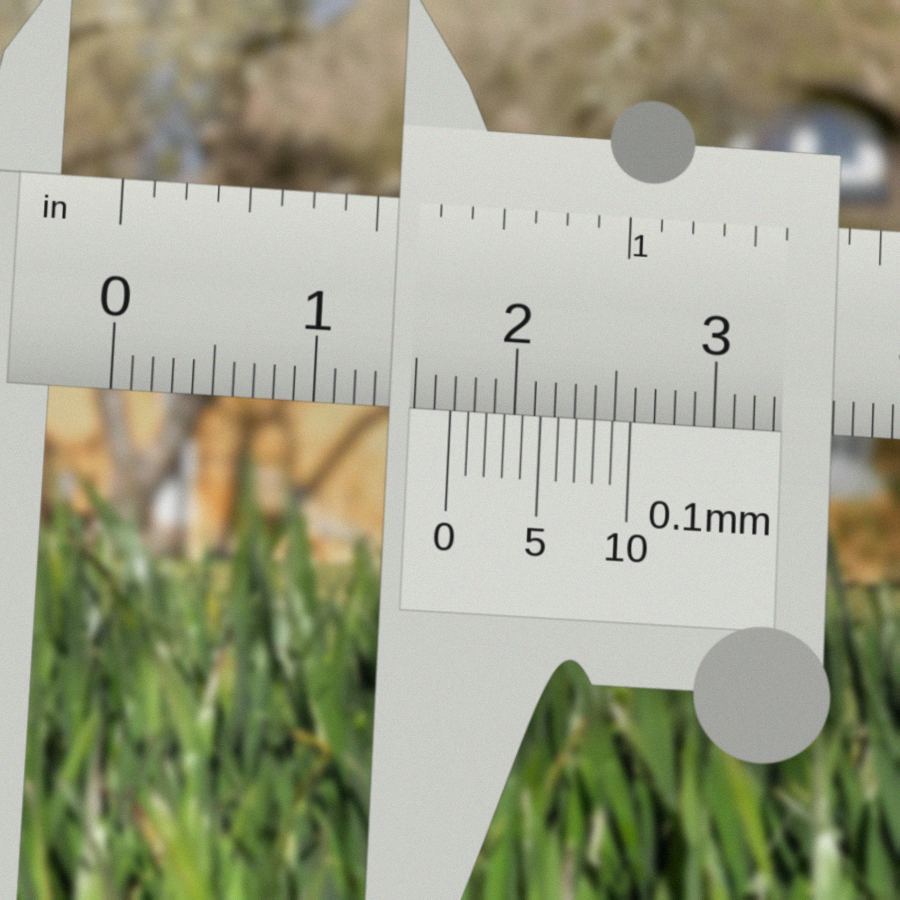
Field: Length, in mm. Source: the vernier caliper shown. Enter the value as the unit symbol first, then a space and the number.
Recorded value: mm 16.8
